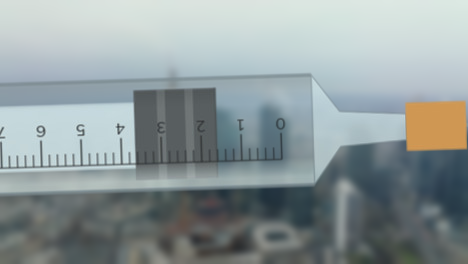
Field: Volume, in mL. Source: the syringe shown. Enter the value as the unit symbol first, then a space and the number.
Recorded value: mL 1.6
